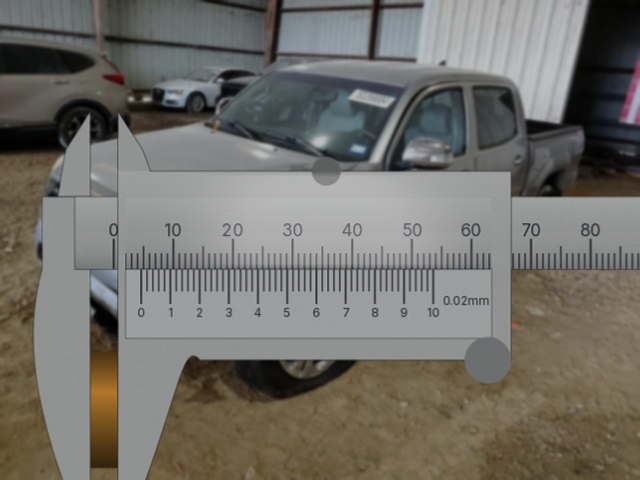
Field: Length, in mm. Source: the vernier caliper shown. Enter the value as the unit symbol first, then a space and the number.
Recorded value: mm 4.6
